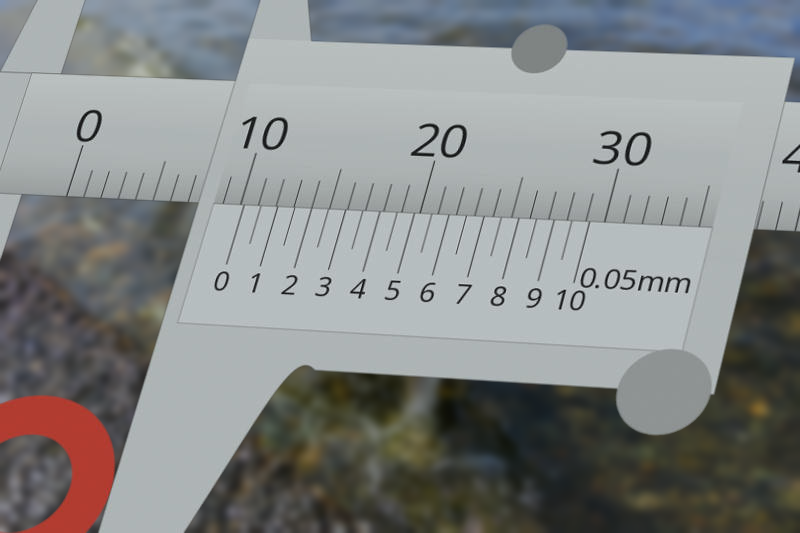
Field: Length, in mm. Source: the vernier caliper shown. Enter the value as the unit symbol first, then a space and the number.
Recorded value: mm 10.2
